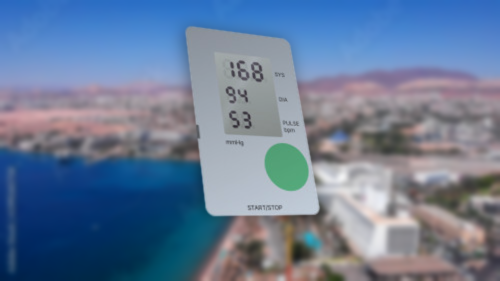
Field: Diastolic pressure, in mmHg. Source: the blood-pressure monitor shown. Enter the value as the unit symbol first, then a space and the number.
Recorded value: mmHg 94
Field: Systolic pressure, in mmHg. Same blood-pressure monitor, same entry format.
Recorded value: mmHg 168
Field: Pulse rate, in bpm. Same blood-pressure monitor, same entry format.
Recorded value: bpm 53
